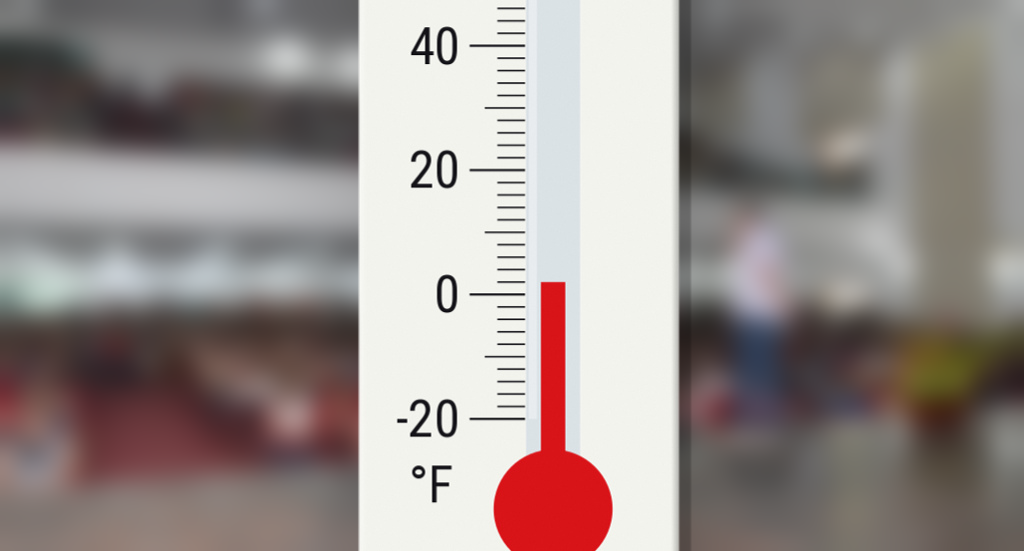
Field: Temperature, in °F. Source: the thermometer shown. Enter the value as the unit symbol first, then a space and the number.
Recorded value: °F 2
